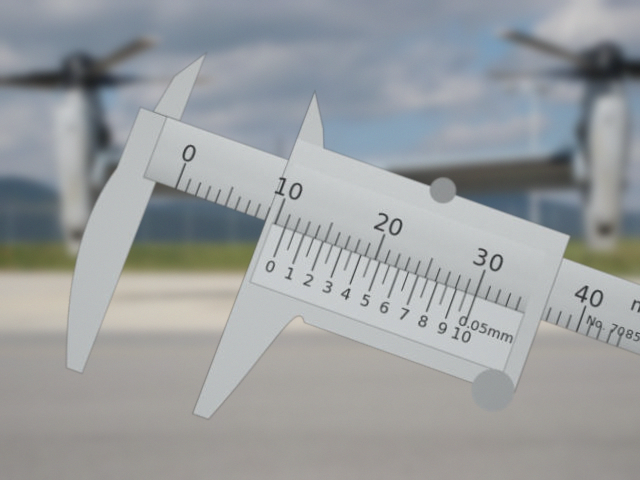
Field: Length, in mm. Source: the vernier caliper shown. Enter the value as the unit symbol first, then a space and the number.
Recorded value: mm 11.0
